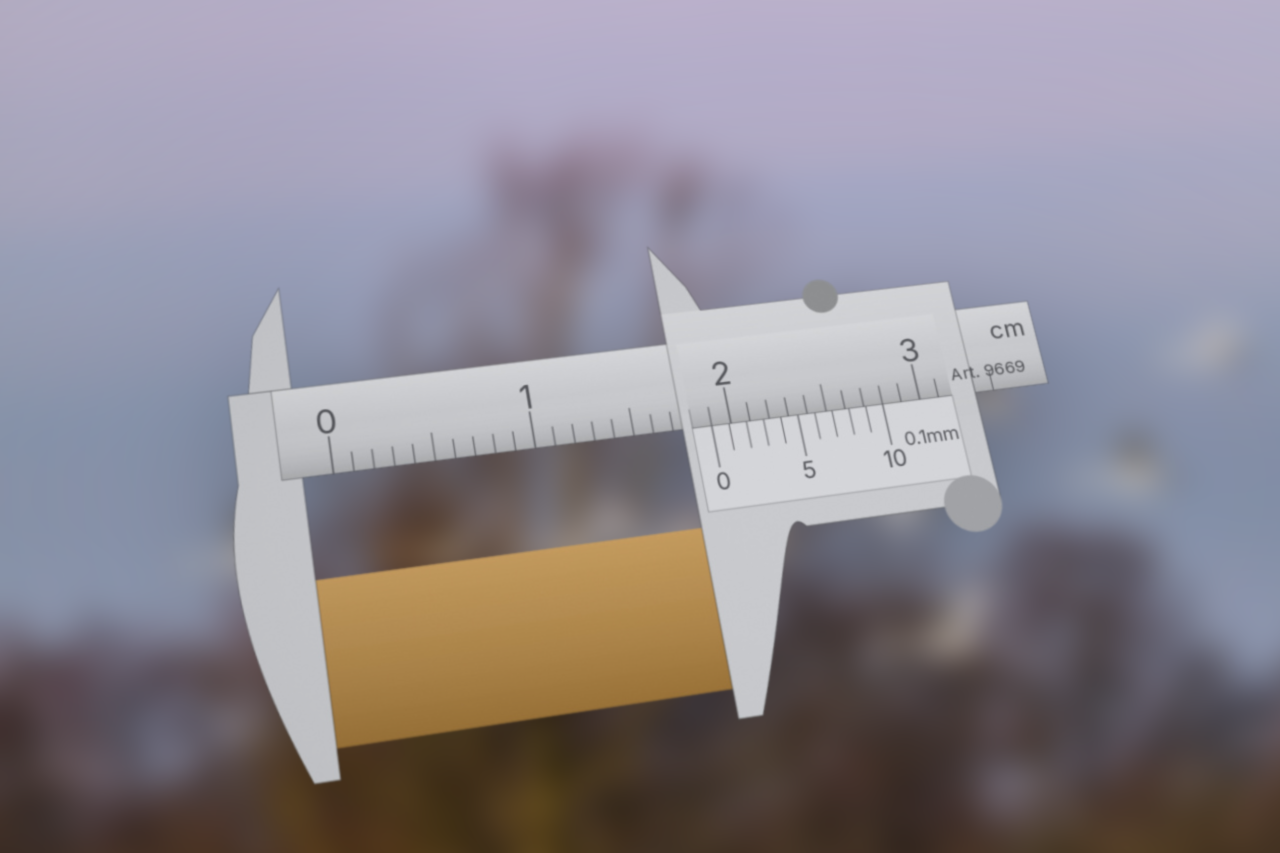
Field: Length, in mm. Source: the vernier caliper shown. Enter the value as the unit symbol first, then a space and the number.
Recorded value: mm 19.0
